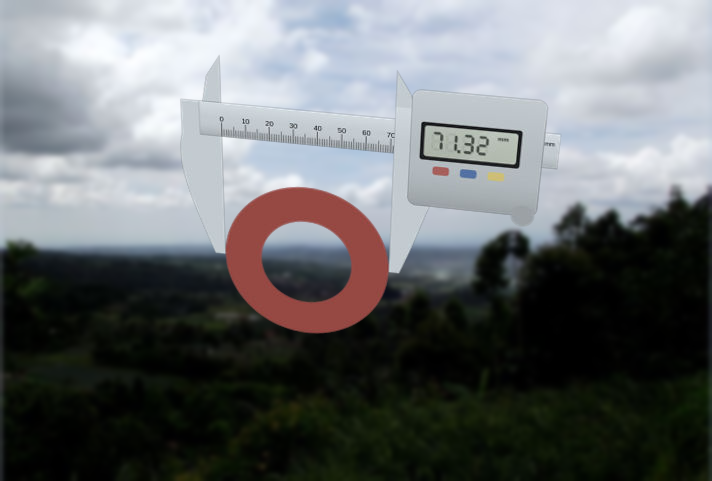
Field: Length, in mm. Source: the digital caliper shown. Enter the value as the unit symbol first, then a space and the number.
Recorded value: mm 71.32
